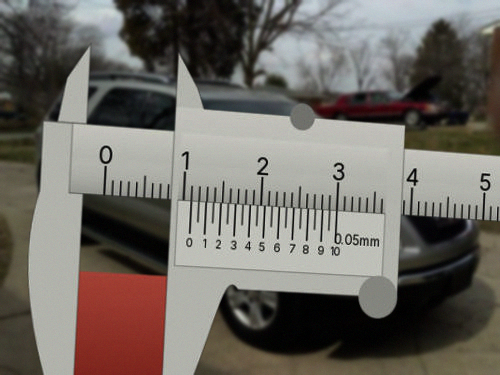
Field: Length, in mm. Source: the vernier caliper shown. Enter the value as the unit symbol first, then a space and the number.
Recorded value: mm 11.0
